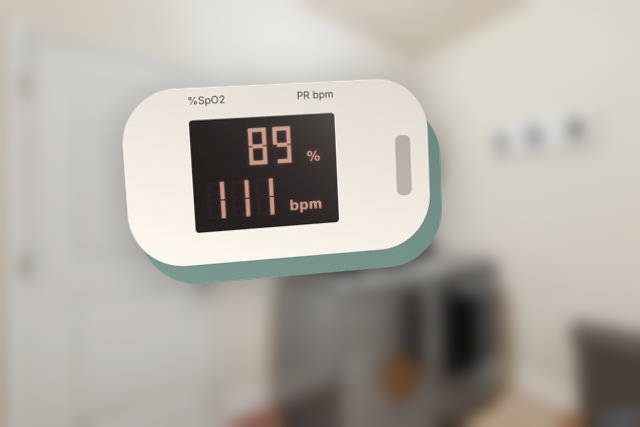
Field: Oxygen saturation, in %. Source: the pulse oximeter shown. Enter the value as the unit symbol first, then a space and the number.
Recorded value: % 89
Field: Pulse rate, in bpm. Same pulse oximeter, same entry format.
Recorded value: bpm 111
